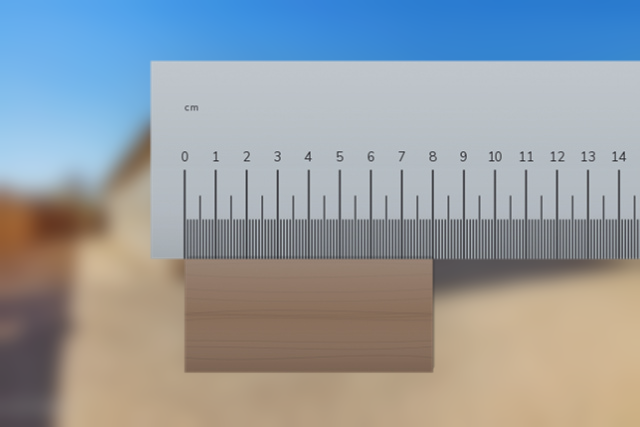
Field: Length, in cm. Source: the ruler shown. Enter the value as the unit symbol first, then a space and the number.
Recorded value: cm 8
